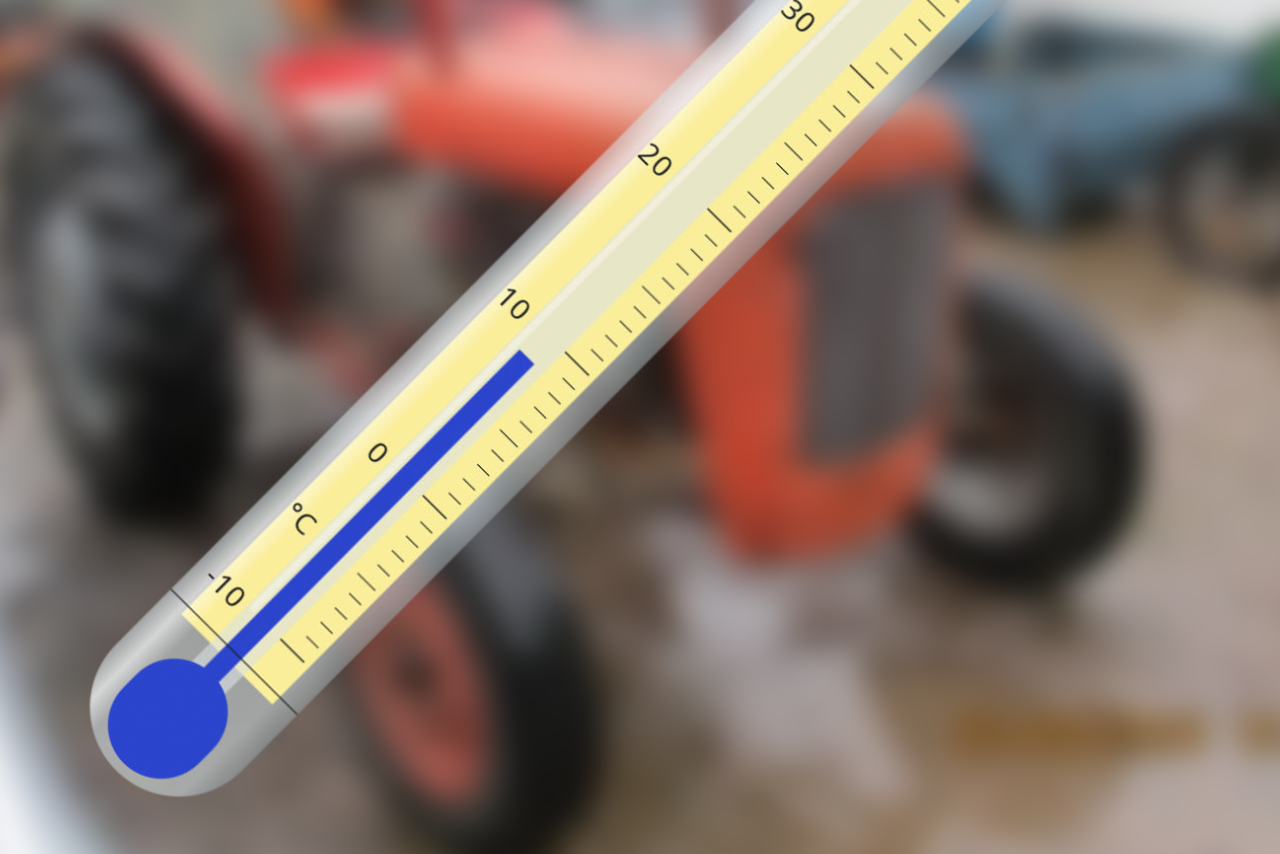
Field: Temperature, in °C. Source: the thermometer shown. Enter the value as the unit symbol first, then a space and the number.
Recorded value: °C 8.5
